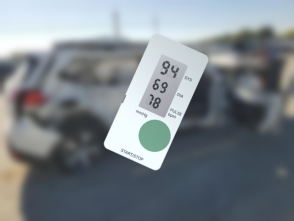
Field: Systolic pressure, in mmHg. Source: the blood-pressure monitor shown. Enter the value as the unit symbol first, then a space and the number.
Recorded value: mmHg 94
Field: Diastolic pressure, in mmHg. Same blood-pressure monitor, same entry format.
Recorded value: mmHg 69
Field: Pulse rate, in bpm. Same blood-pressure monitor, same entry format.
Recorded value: bpm 78
